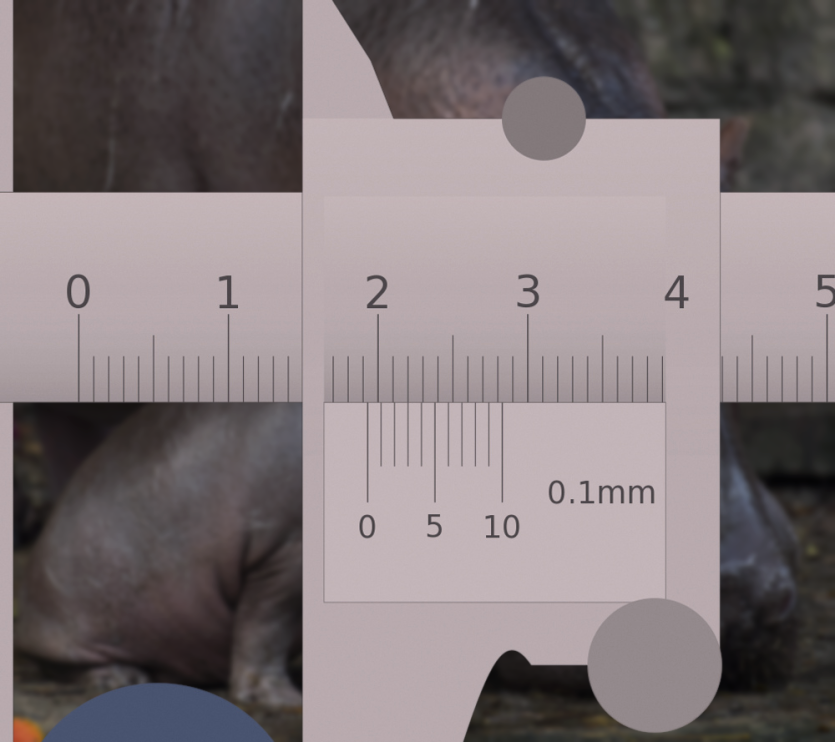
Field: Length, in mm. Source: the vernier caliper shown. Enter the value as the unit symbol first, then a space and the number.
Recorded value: mm 19.3
